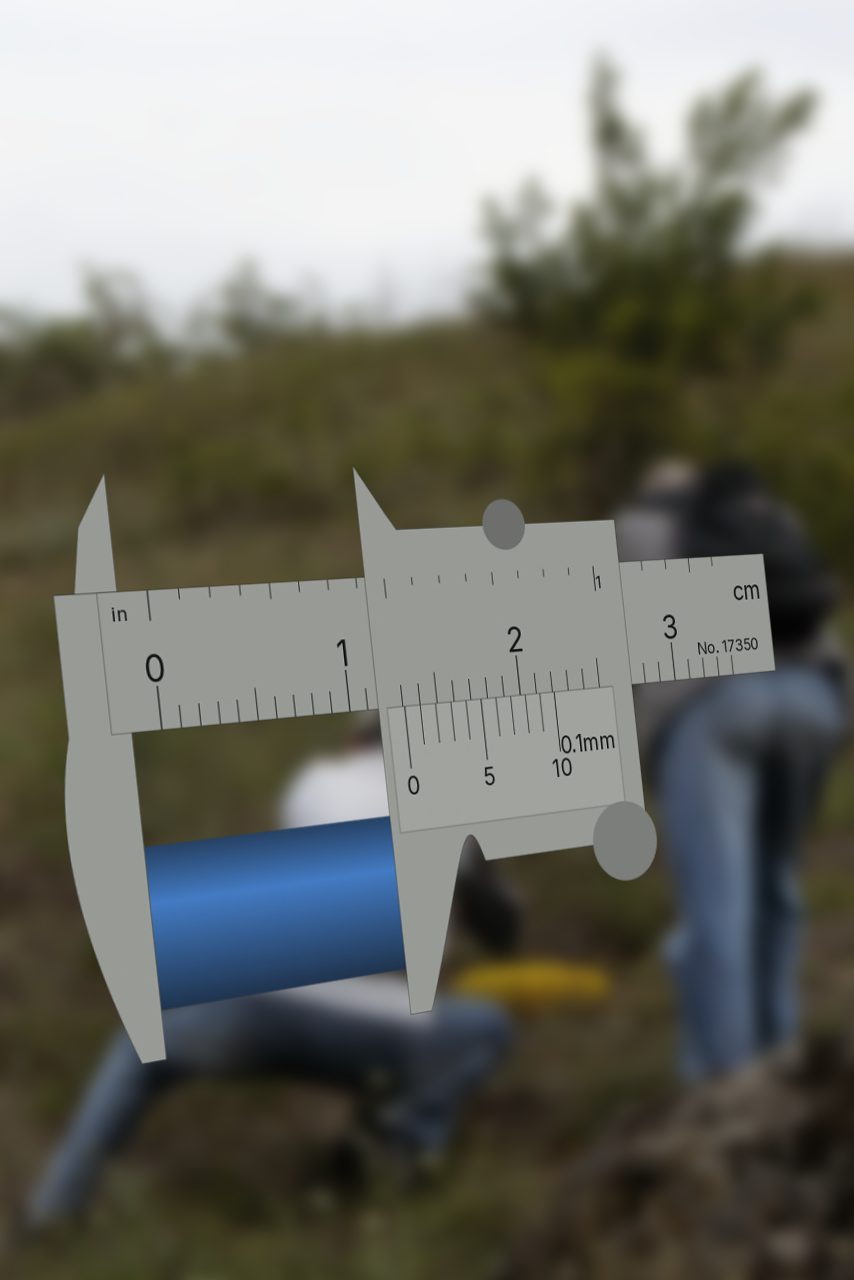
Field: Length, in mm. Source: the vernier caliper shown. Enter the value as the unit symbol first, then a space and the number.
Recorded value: mm 13.1
